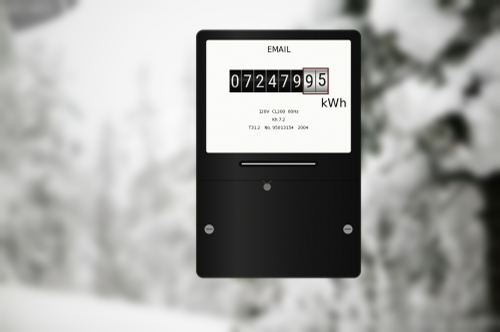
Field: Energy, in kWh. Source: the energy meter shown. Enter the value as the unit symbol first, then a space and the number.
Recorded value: kWh 72479.95
